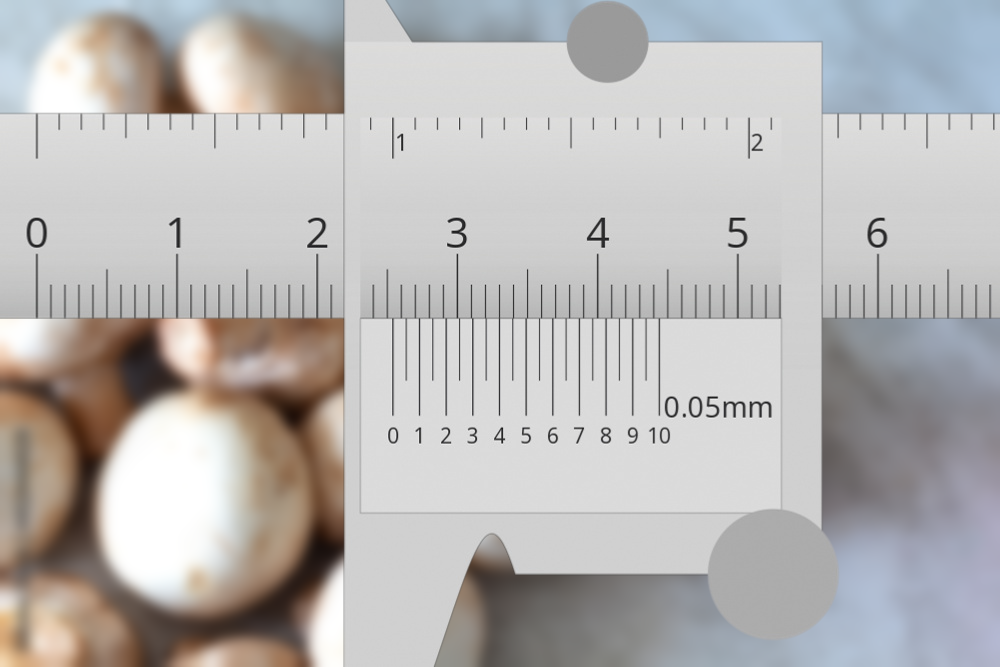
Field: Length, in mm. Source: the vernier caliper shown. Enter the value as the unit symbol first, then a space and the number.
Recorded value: mm 25.4
